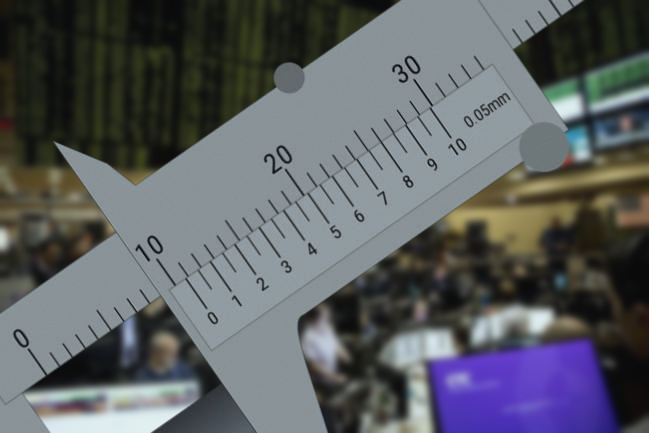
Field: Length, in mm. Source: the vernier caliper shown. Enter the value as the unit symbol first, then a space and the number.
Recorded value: mm 10.8
